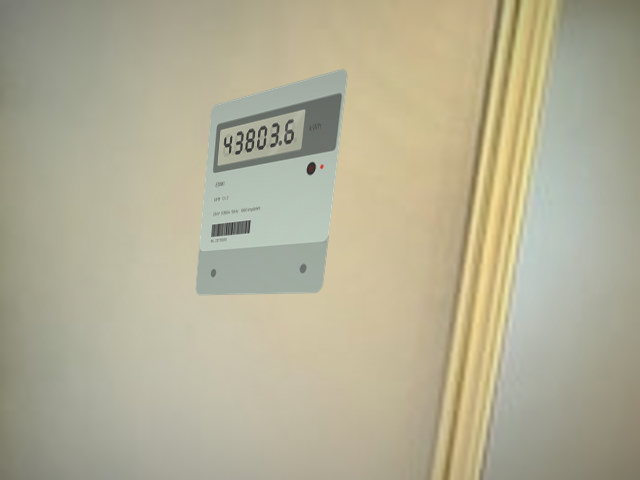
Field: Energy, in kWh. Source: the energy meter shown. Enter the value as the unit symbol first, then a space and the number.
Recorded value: kWh 43803.6
